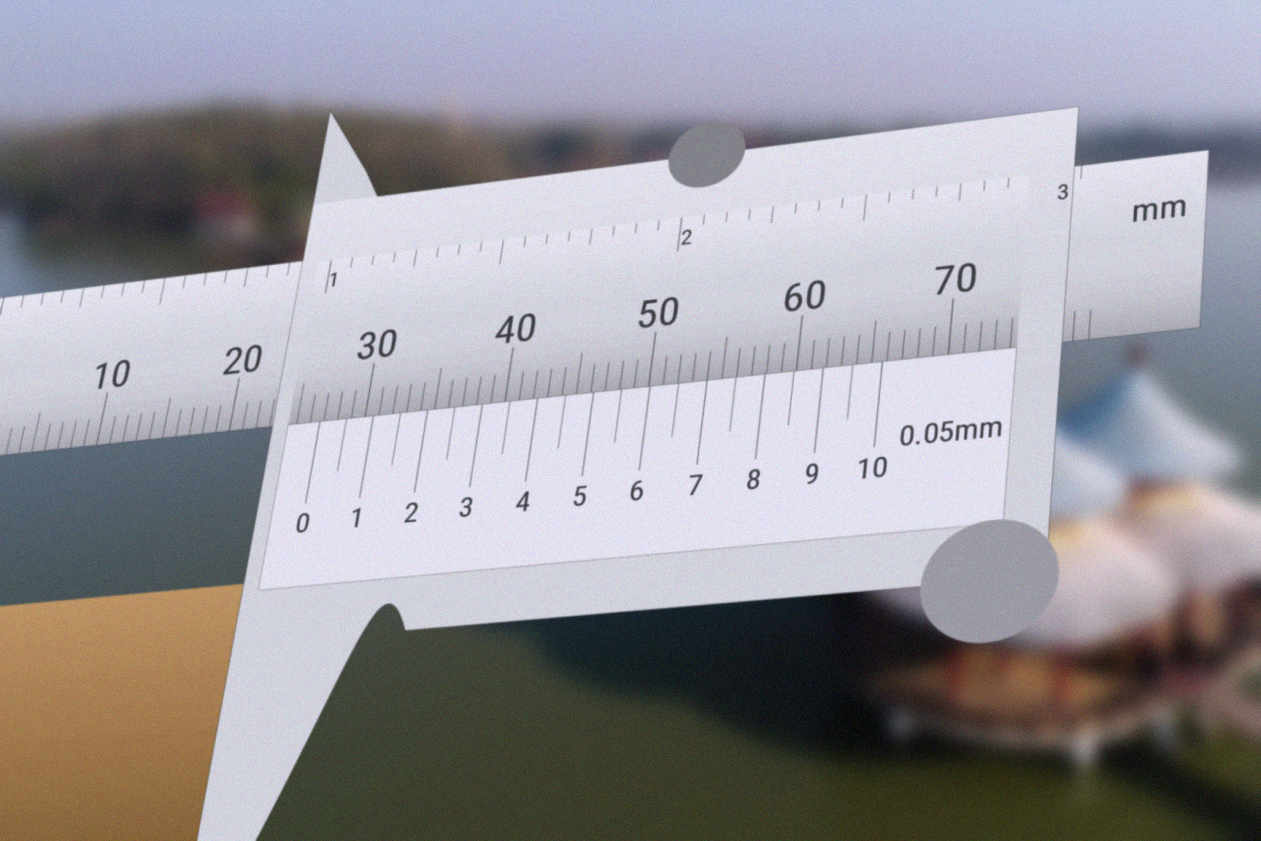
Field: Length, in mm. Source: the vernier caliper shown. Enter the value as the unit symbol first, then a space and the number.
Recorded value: mm 26.7
